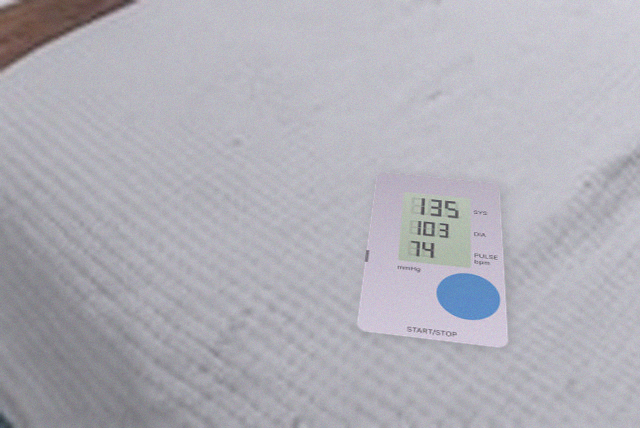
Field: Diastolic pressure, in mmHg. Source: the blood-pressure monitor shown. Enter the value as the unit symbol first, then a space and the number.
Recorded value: mmHg 103
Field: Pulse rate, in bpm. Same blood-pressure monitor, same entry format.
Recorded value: bpm 74
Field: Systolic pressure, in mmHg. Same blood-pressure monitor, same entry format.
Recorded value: mmHg 135
